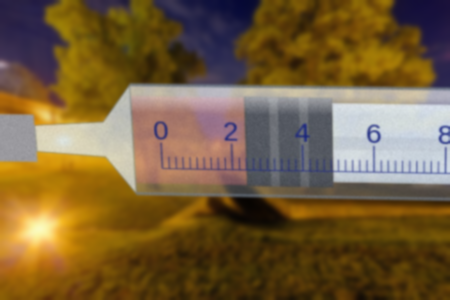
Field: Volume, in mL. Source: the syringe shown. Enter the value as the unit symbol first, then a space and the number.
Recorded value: mL 2.4
